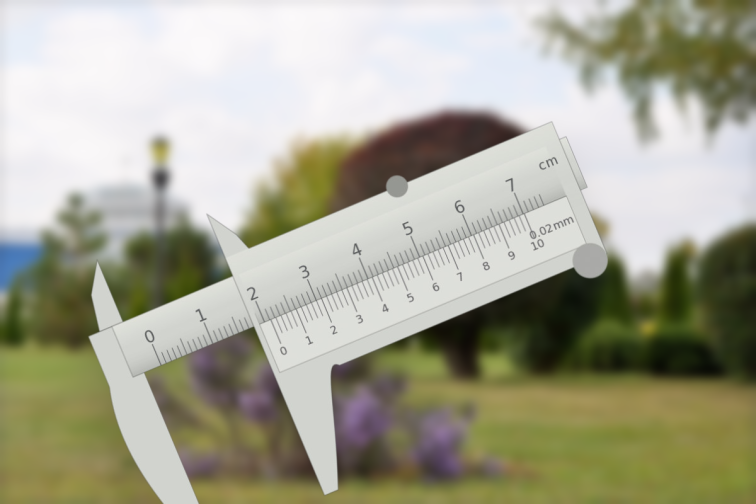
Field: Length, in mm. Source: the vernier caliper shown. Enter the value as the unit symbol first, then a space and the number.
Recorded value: mm 21.2
